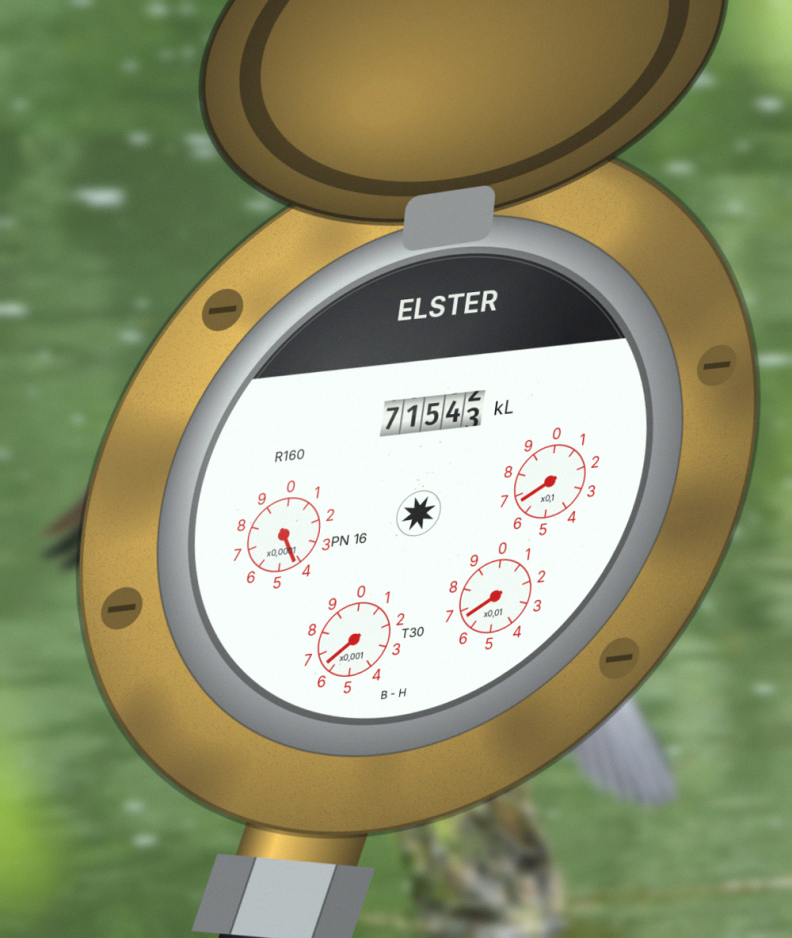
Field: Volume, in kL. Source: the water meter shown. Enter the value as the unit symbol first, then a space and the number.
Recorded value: kL 71542.6664
